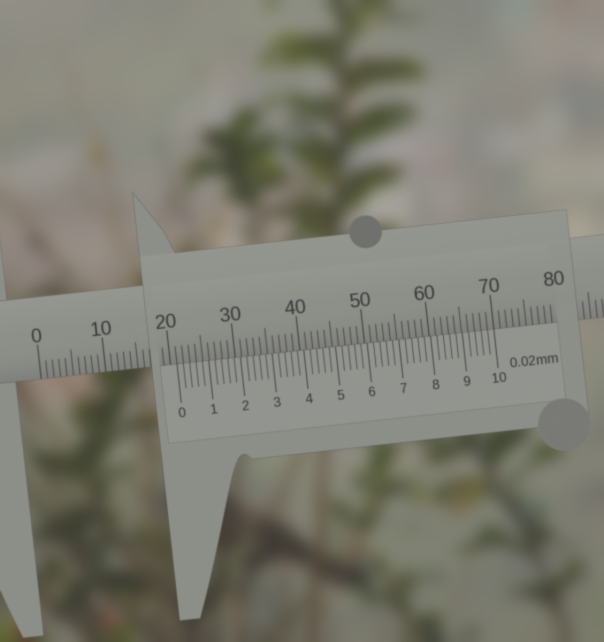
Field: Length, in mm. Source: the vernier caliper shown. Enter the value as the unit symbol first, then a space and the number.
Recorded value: mm 21.0
